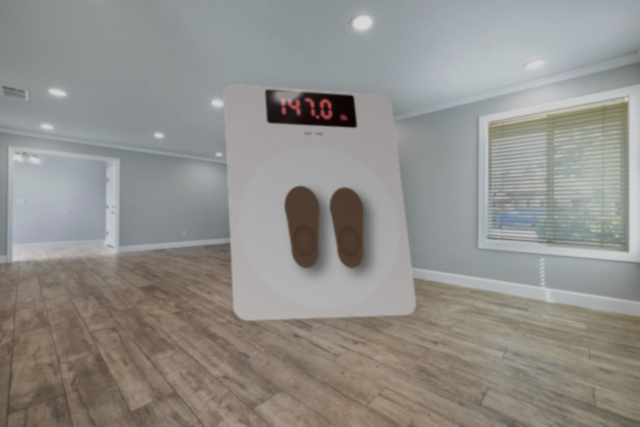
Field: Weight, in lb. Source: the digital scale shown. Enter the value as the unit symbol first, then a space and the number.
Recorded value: lb 147.0
